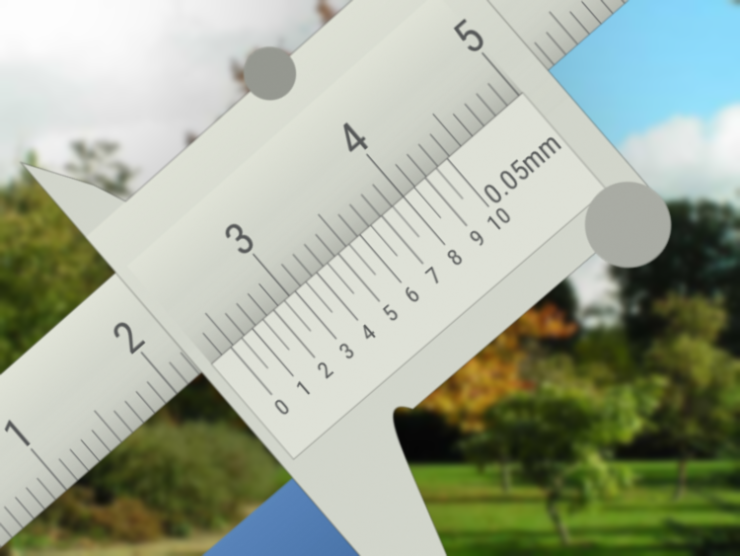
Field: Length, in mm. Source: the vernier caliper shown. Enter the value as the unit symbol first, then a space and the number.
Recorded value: mm 24.8
